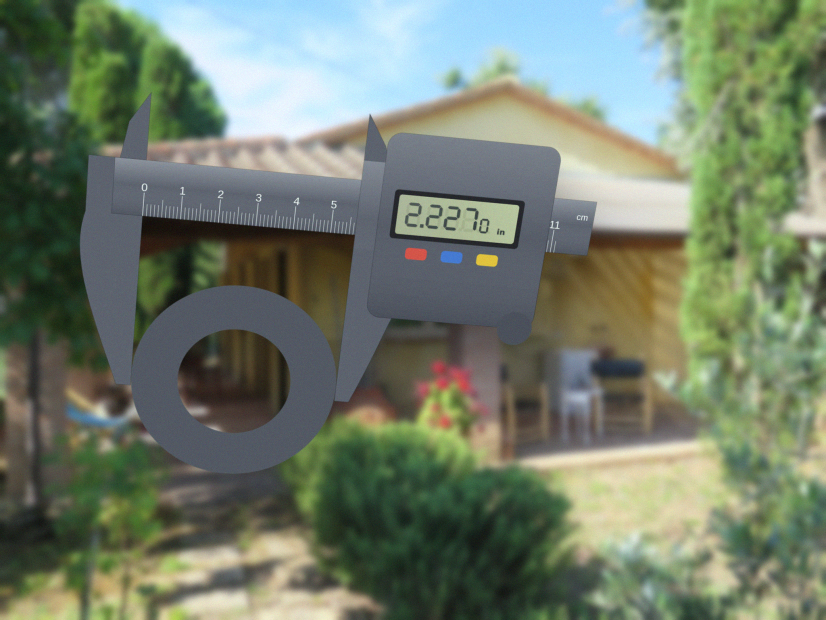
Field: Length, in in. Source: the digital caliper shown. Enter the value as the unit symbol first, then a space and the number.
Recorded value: in 2.2270
